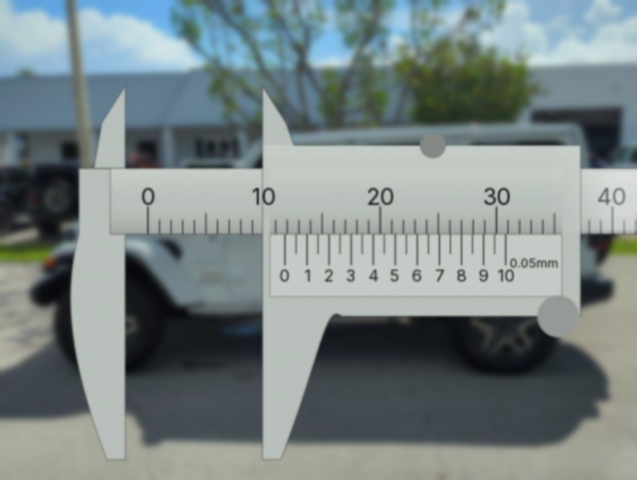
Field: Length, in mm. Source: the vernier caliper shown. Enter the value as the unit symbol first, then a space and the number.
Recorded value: mm 11.8
